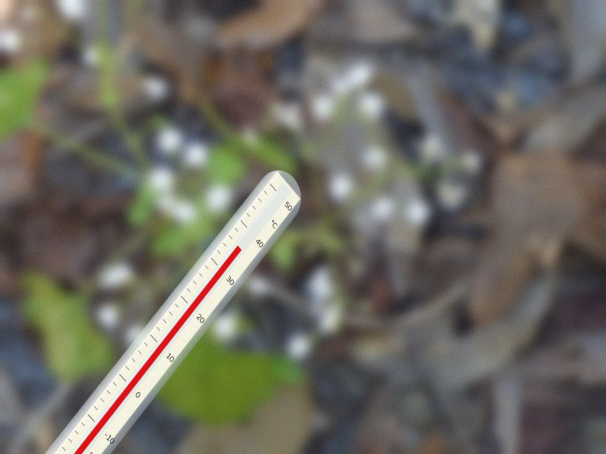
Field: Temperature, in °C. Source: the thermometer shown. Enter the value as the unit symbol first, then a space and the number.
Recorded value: °C 36
